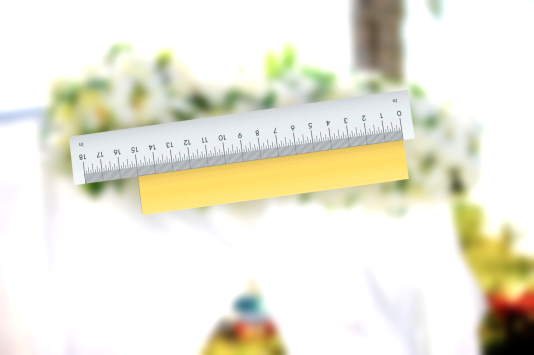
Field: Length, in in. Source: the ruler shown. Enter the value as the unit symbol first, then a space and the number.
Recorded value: in 15
